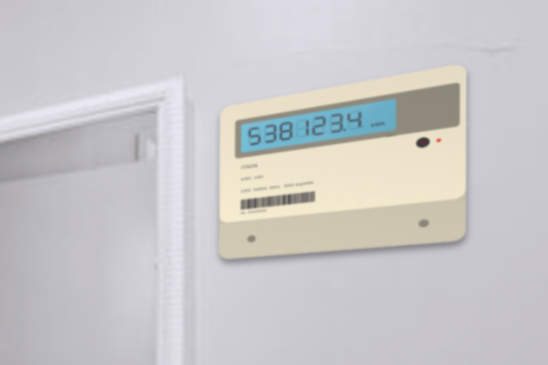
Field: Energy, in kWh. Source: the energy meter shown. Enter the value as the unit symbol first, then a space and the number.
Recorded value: kWh 538123.4
